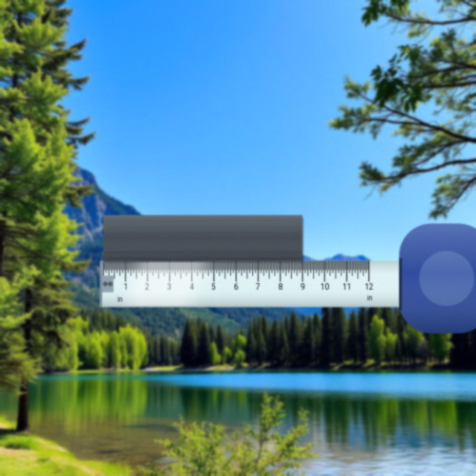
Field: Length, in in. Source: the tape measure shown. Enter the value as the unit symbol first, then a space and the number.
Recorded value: in 9
